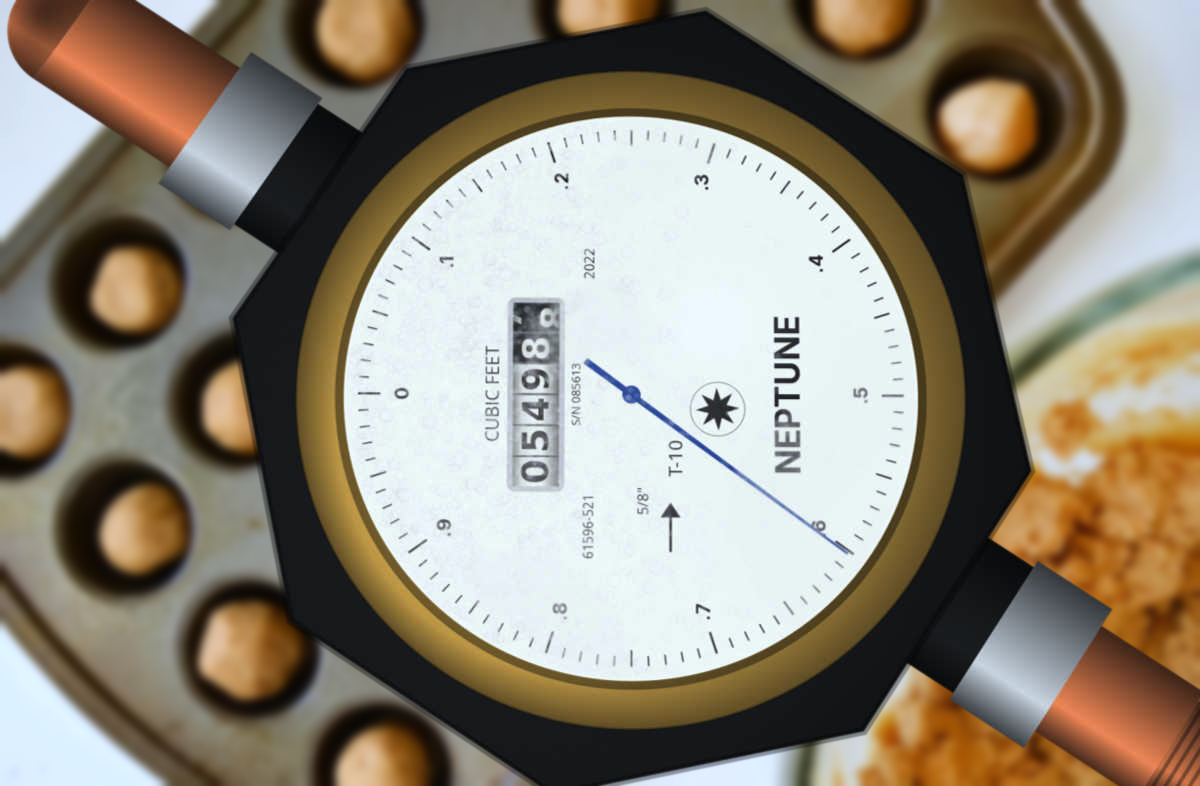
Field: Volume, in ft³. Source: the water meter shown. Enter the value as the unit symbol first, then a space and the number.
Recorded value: ft³ 54987.60
